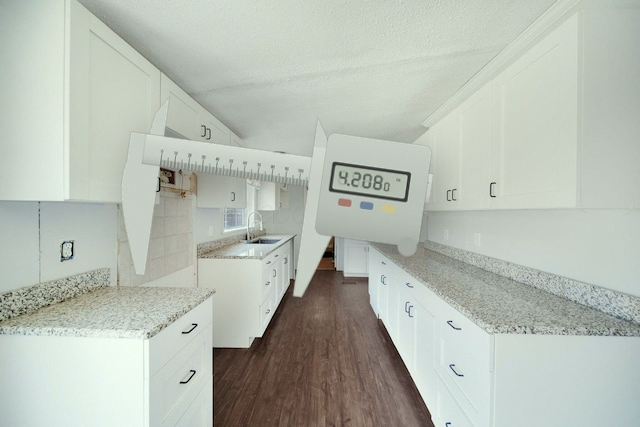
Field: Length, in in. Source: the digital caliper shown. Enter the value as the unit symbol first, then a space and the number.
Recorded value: in 4.2080
